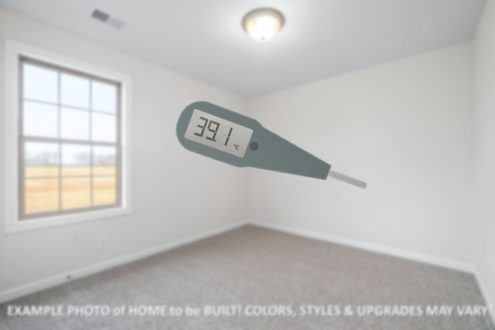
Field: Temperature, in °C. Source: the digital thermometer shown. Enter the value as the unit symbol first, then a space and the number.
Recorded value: °C 39.1
